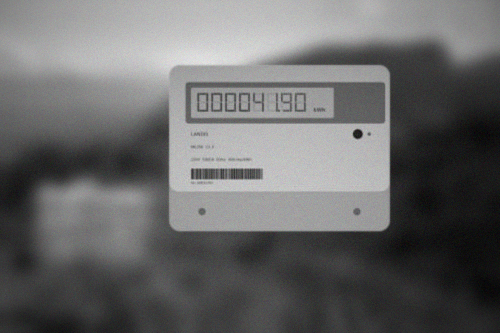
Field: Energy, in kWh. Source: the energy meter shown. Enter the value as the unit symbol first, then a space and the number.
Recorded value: kWh 41.90
